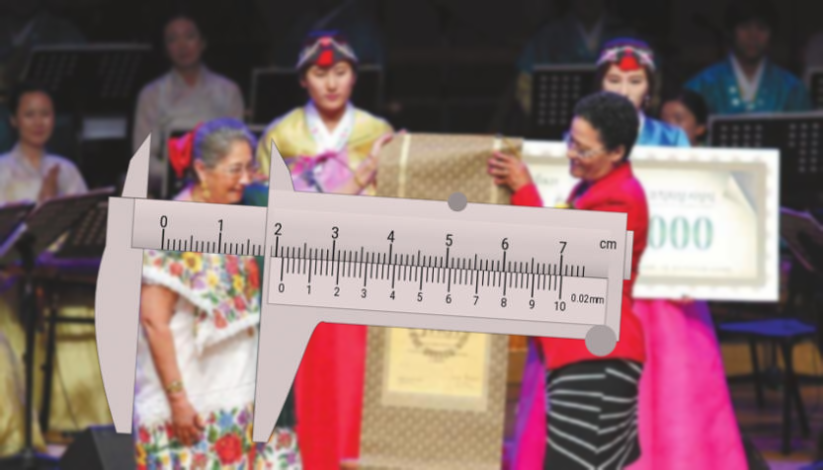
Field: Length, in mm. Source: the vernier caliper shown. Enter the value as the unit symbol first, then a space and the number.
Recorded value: mm 21.2
